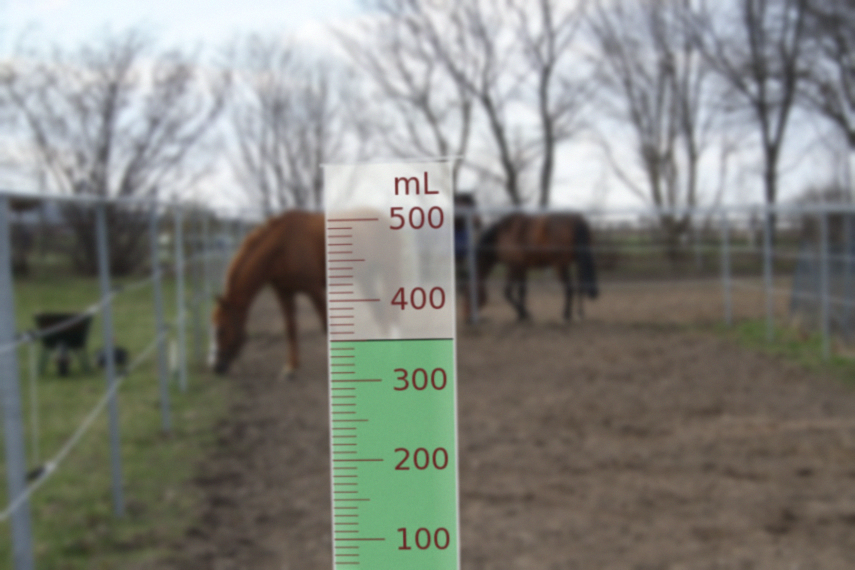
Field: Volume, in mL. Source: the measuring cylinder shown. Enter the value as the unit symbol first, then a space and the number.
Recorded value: mL 350
